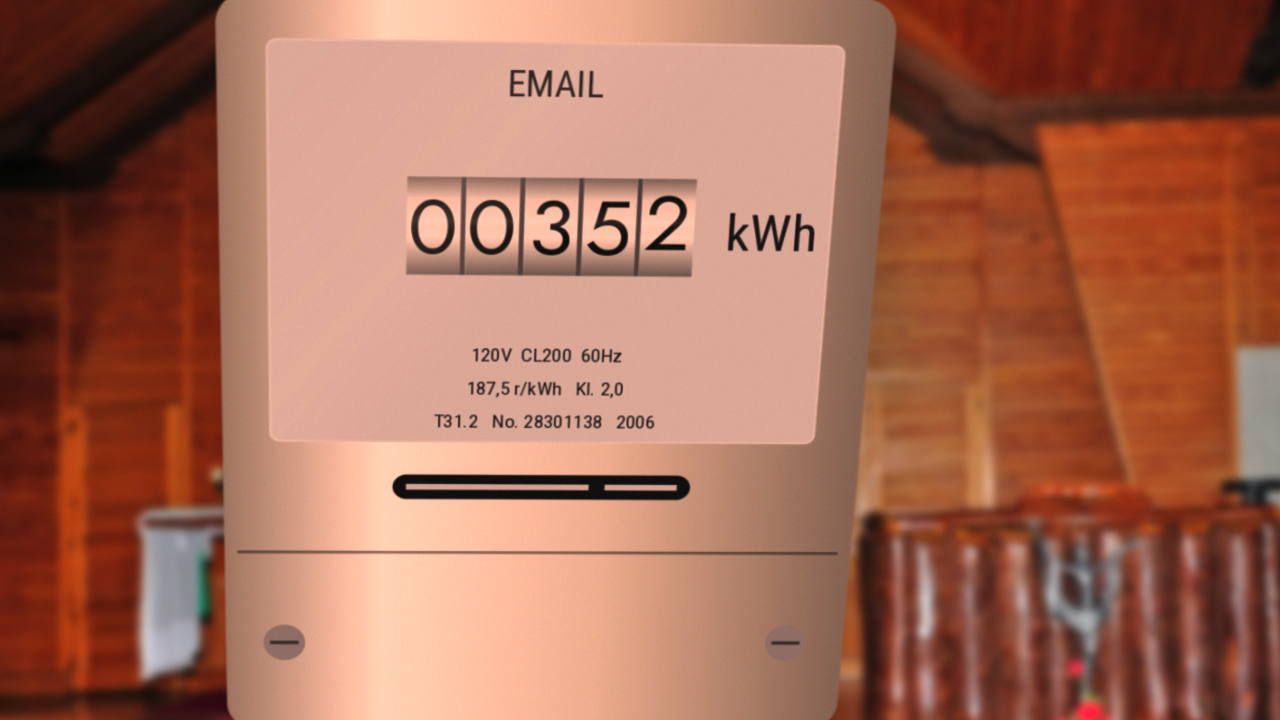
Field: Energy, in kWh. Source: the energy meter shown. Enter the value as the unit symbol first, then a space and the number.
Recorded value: kWh 352
